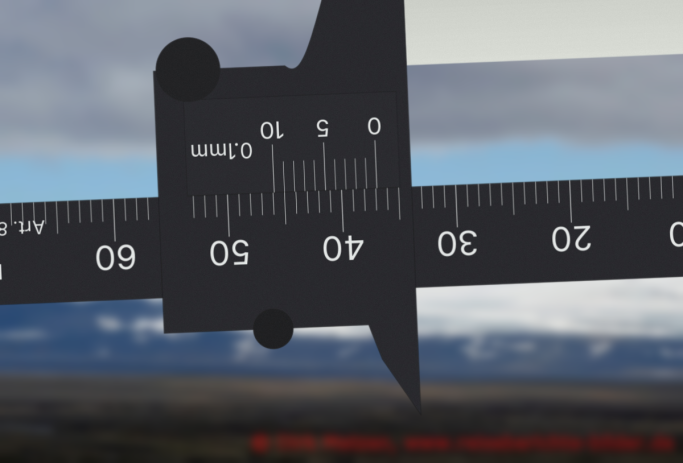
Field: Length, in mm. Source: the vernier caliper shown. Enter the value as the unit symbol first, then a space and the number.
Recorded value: mm 36.9
